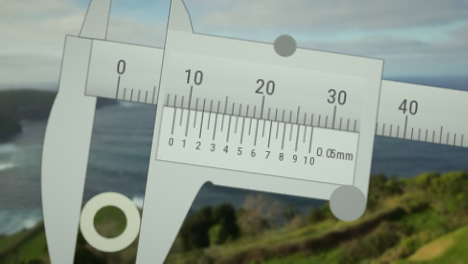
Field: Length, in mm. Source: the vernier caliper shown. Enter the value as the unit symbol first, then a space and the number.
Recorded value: mm 8.2
